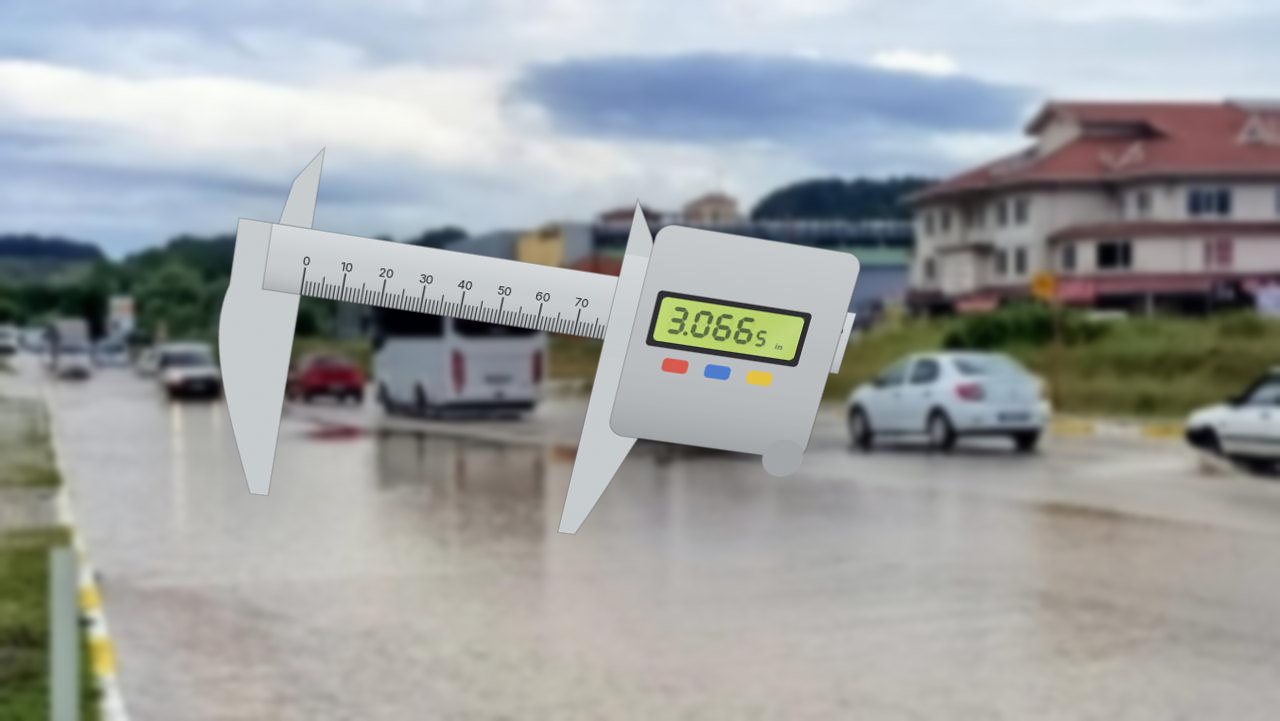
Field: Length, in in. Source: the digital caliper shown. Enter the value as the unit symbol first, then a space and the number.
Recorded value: in 3.0665
